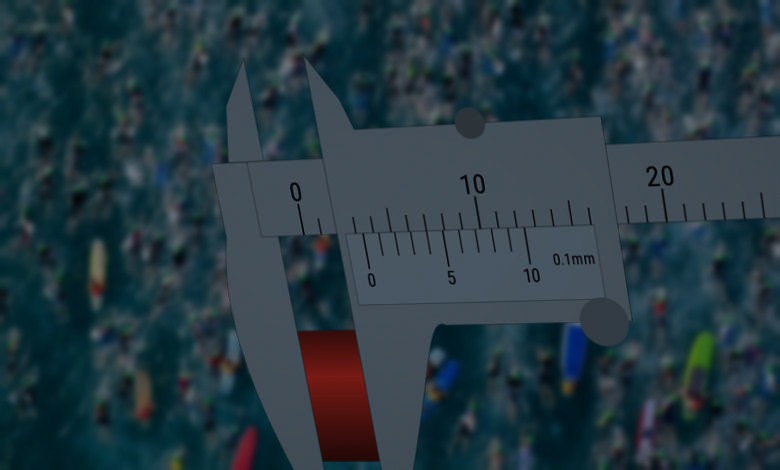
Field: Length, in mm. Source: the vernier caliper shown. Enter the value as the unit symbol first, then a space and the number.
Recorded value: mm 3.4
